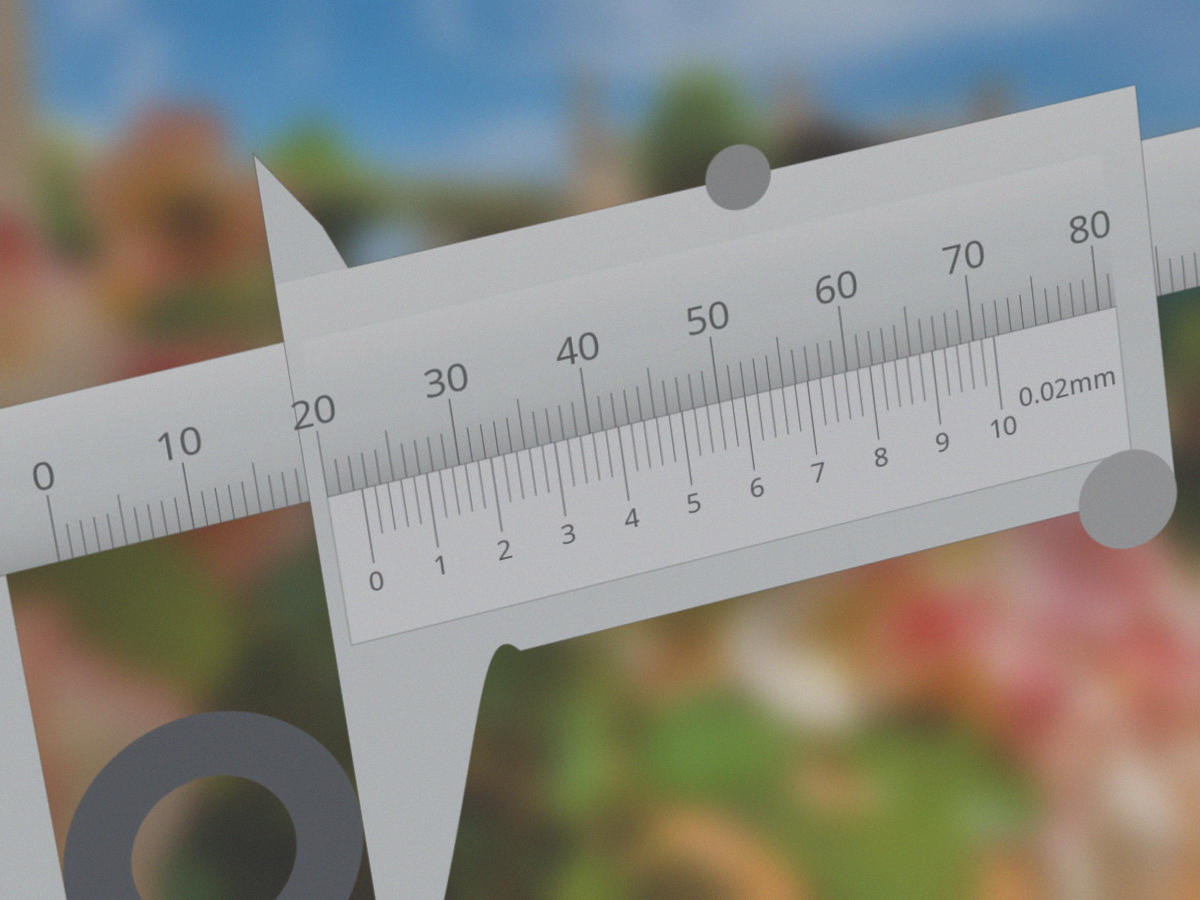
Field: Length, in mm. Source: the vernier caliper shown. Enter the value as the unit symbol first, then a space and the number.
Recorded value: mm 22.6
